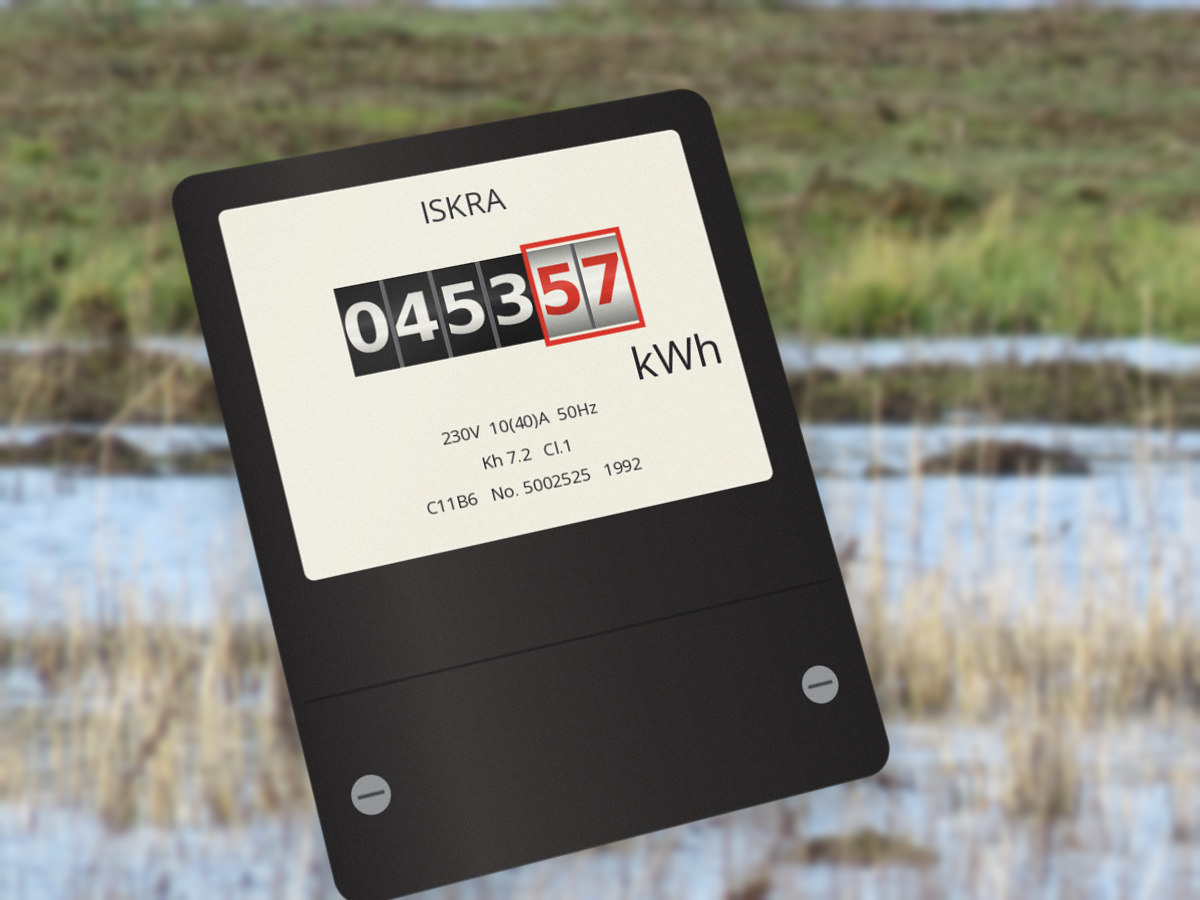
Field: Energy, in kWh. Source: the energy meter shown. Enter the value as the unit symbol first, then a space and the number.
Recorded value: kWh 453.57
